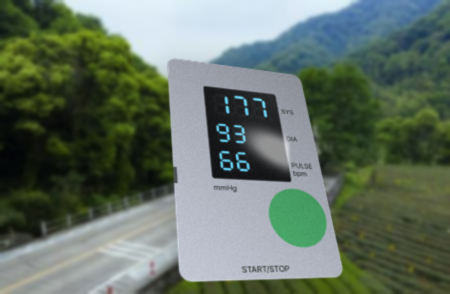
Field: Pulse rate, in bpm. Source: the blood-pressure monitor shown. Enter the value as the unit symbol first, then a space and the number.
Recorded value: bpm 66
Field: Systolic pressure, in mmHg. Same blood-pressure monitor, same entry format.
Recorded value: mmHg 177
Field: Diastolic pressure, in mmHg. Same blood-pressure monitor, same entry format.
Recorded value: mmHg 93
